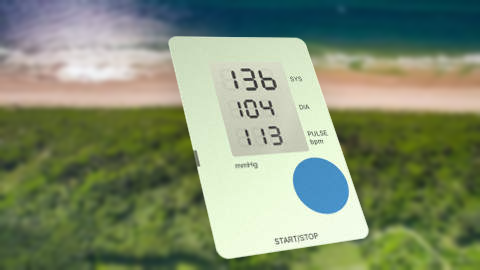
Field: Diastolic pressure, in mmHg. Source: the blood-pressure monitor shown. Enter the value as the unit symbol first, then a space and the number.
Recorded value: mmHg 104
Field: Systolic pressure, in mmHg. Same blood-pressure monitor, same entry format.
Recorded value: mmHg 136
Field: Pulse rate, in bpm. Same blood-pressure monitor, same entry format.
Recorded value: bpm 113
